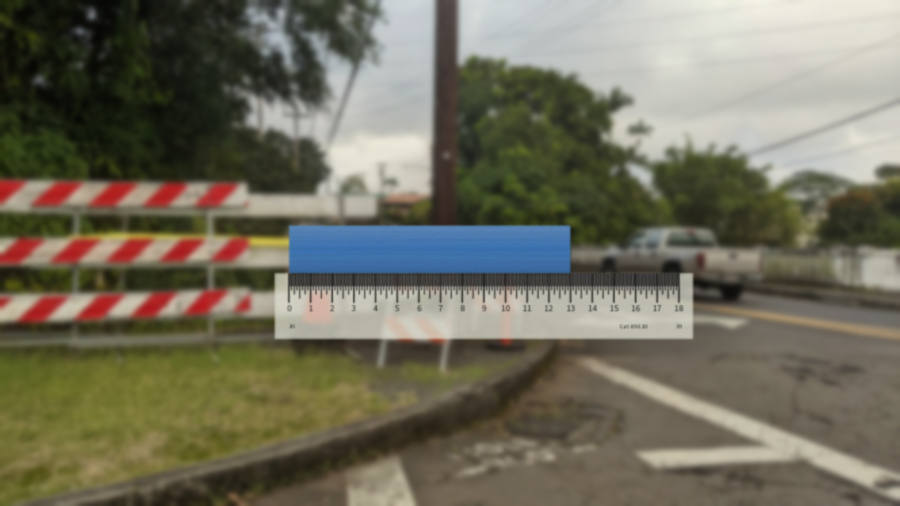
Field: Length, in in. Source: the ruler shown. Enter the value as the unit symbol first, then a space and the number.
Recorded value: in 13
